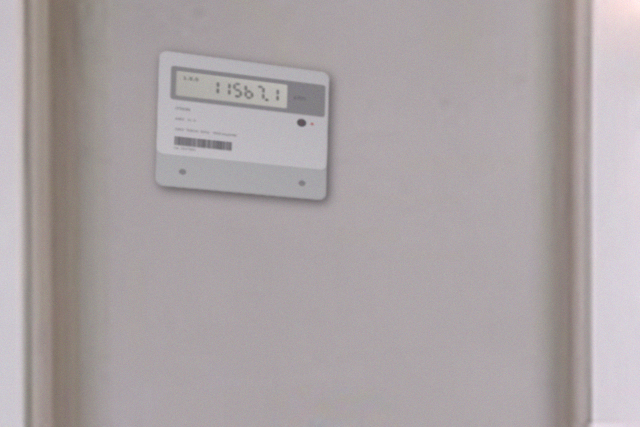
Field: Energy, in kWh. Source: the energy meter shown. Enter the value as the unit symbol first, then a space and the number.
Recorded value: kWh 11567.1
